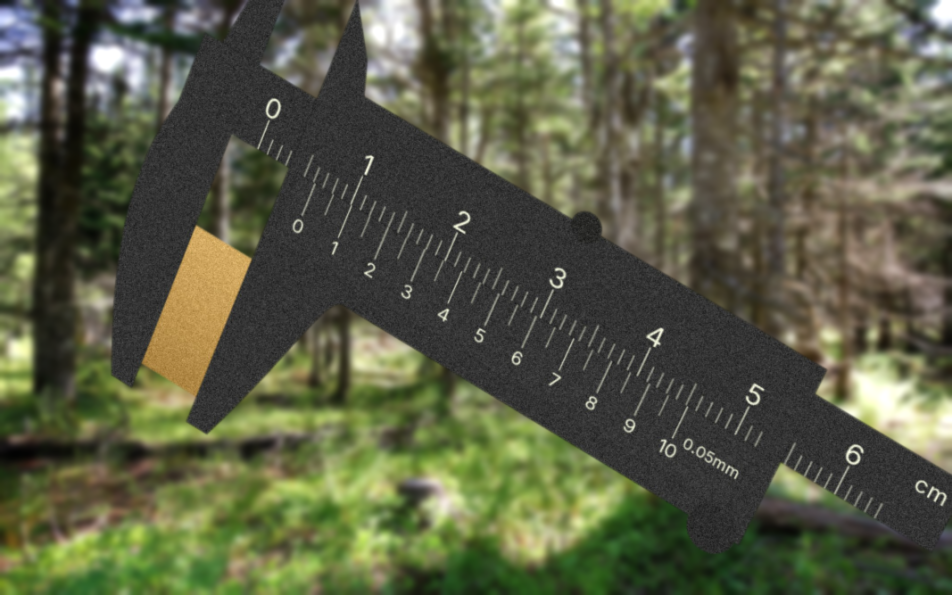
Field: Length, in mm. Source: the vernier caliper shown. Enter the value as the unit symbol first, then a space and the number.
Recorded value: mm 6.2
